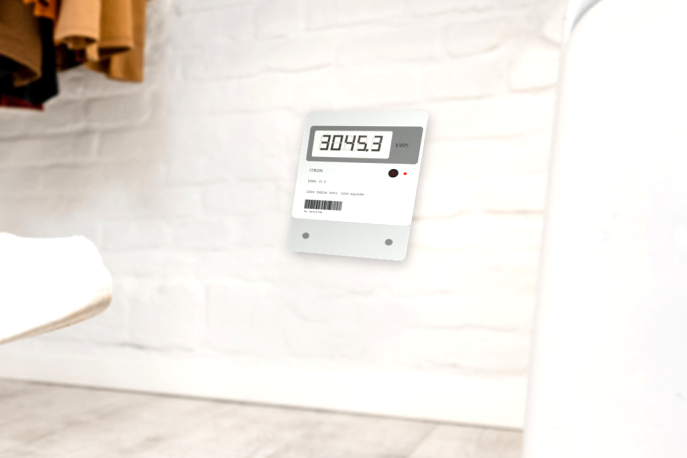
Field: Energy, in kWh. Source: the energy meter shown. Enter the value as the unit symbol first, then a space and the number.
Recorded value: kWh 3045.3
